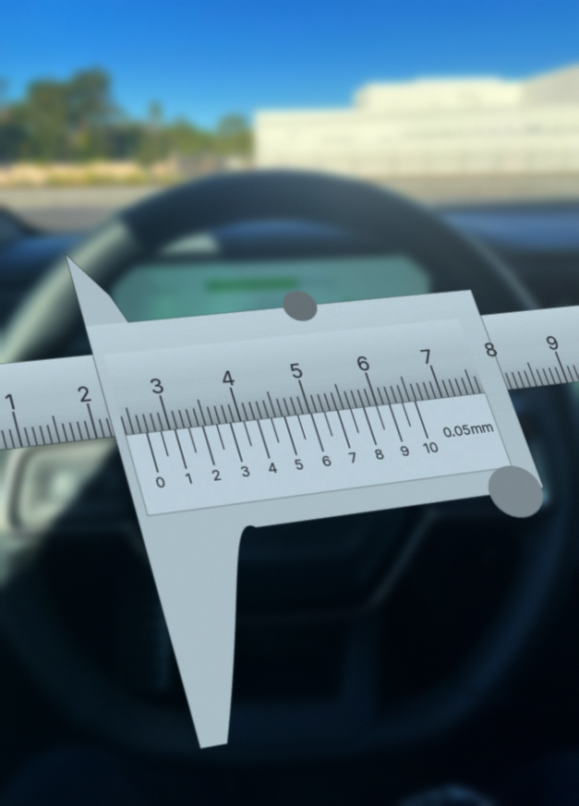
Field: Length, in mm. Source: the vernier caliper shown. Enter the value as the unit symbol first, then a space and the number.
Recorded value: mm 26.8
